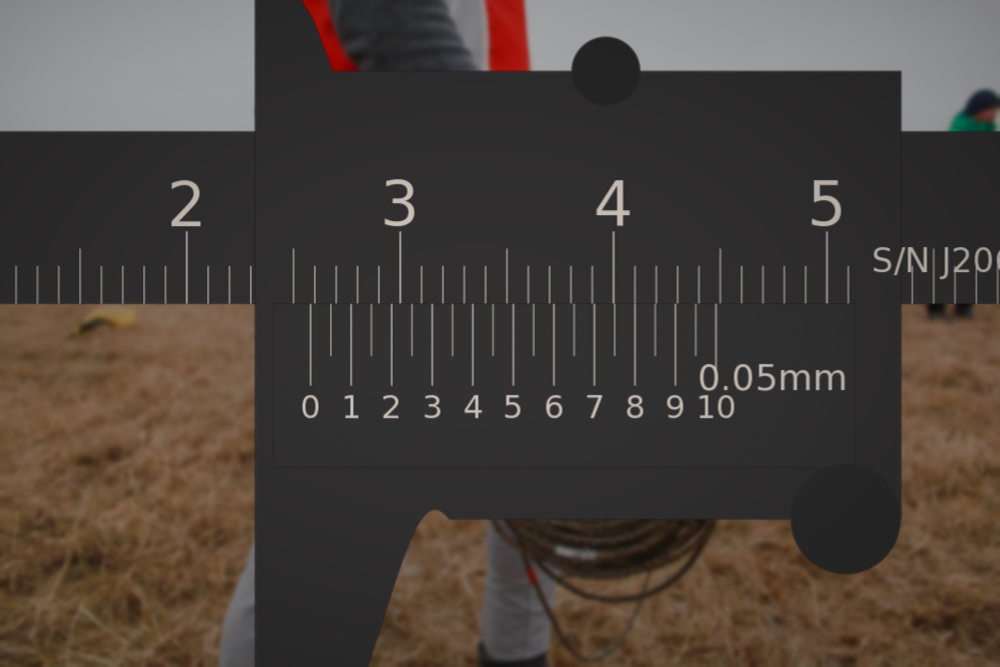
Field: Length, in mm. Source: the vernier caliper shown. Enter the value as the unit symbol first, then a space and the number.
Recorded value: mm 25.8
